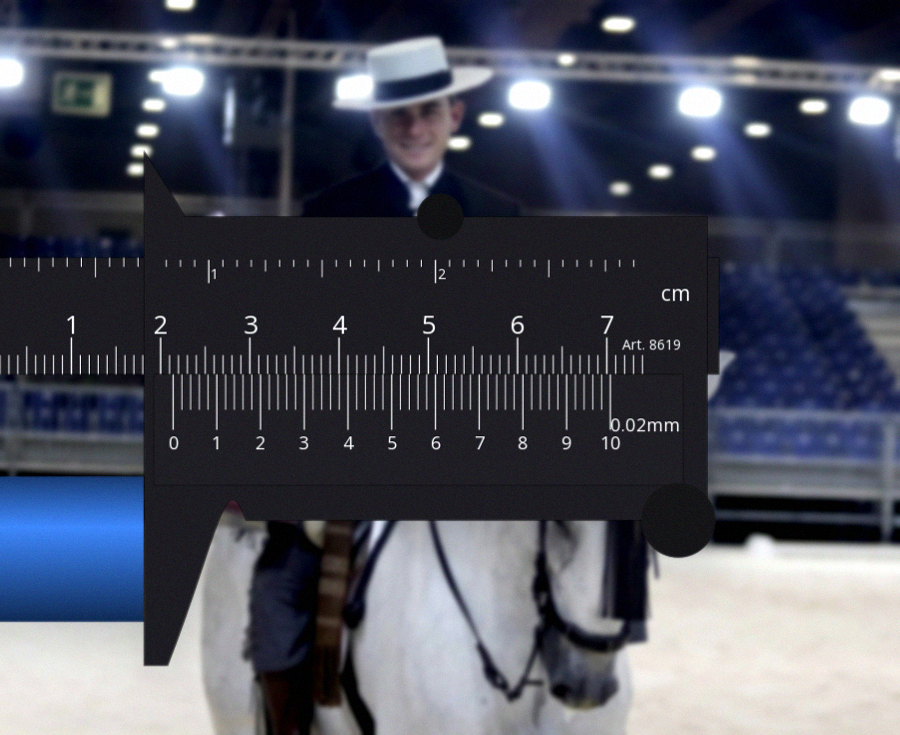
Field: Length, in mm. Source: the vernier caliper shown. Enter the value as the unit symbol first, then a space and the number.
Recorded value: mm 21.4
